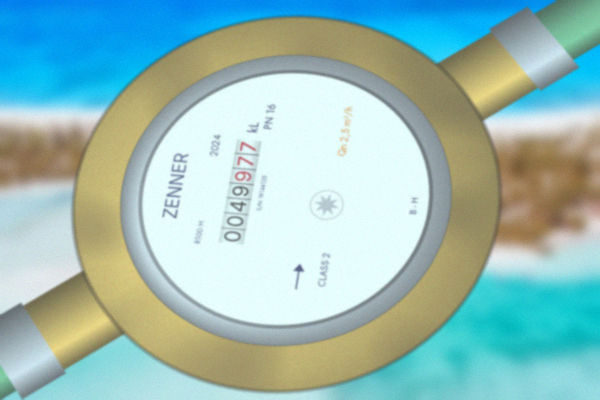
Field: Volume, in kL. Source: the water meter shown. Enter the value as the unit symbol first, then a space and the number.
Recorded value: kL 49.977
